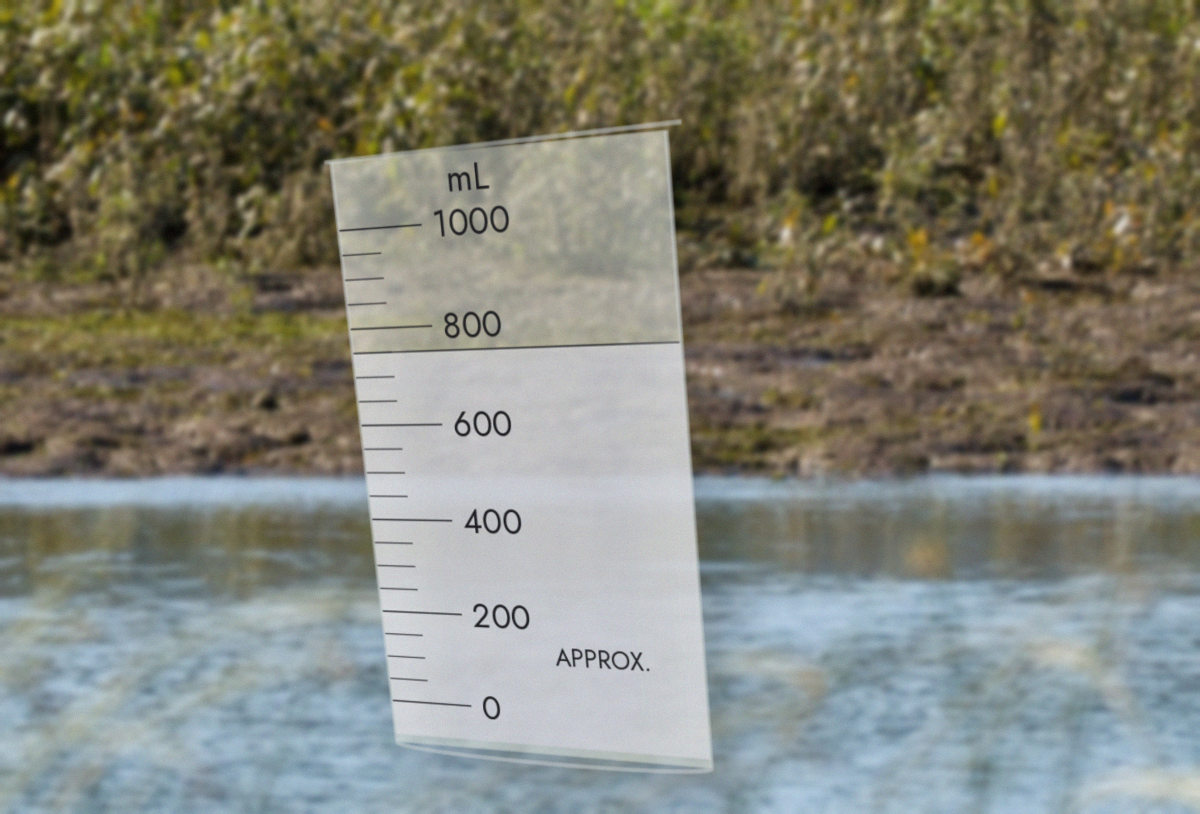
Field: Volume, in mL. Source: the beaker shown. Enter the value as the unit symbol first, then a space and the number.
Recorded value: mL 750
